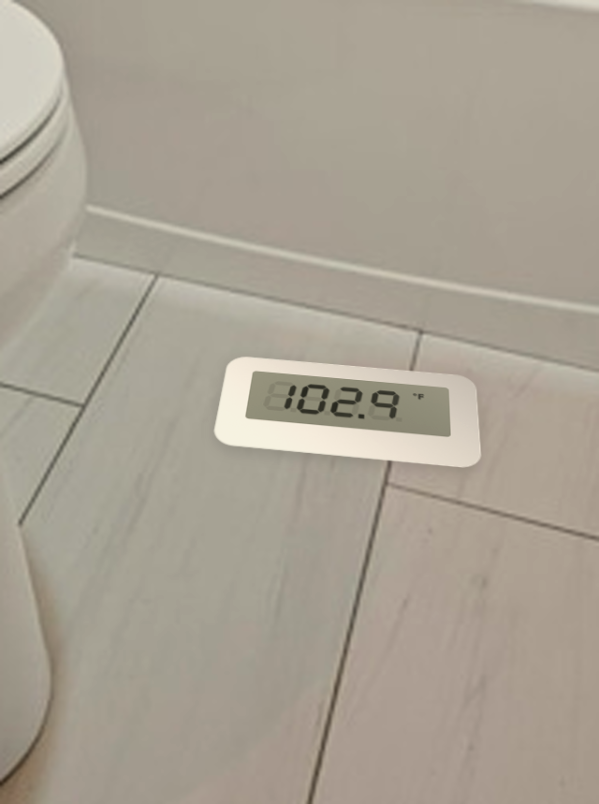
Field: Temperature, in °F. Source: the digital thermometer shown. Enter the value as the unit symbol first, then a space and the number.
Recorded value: °F 102.9
